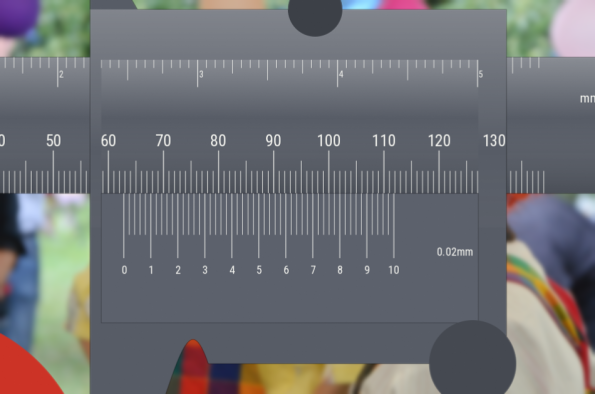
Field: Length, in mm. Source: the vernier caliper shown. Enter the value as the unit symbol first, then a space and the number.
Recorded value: mm 62.8
